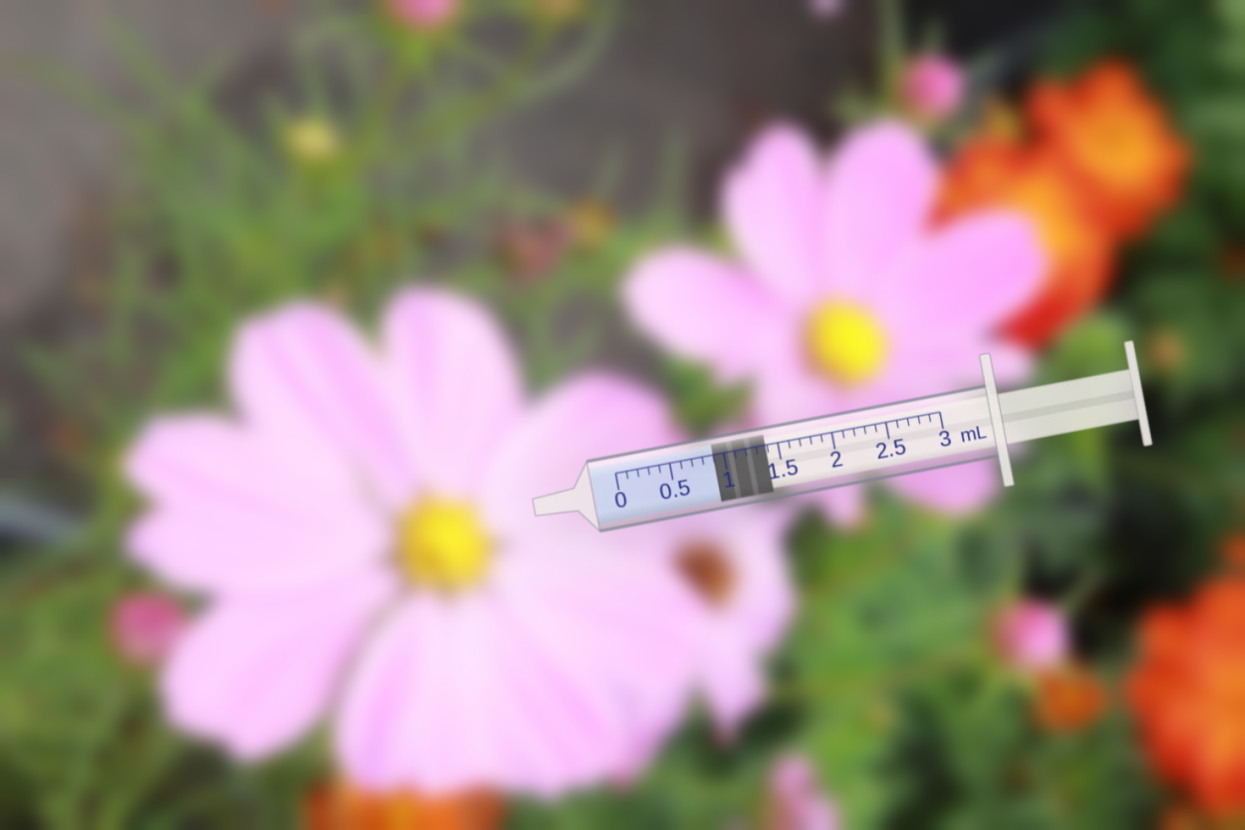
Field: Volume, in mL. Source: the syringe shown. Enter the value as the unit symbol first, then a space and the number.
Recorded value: mL 0.9
